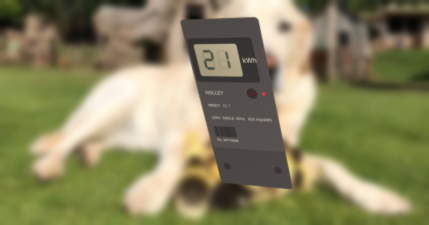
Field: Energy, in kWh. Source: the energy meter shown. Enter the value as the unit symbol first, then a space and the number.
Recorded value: kWh 21
